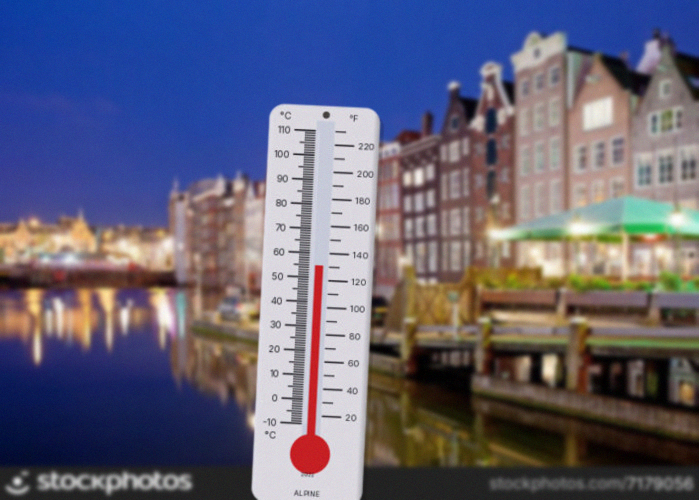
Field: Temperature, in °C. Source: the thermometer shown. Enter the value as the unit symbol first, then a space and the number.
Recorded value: °C 55
